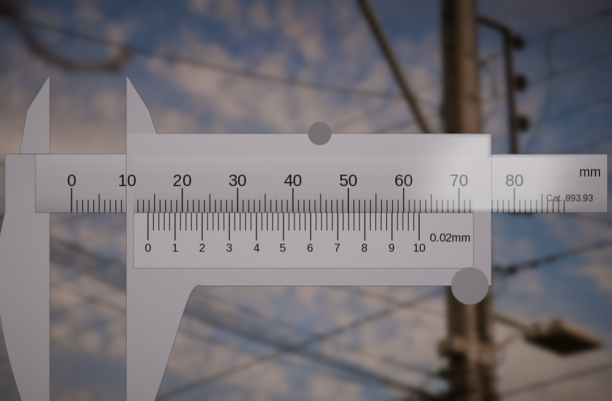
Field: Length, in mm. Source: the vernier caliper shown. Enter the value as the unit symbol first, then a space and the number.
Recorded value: mm 13.8
